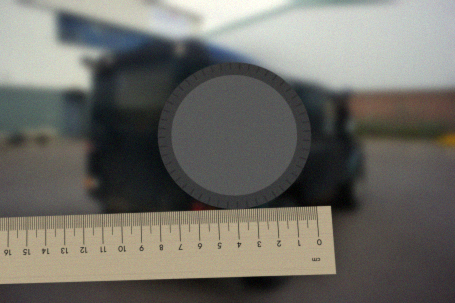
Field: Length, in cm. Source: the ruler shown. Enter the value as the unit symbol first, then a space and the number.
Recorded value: cm 8
